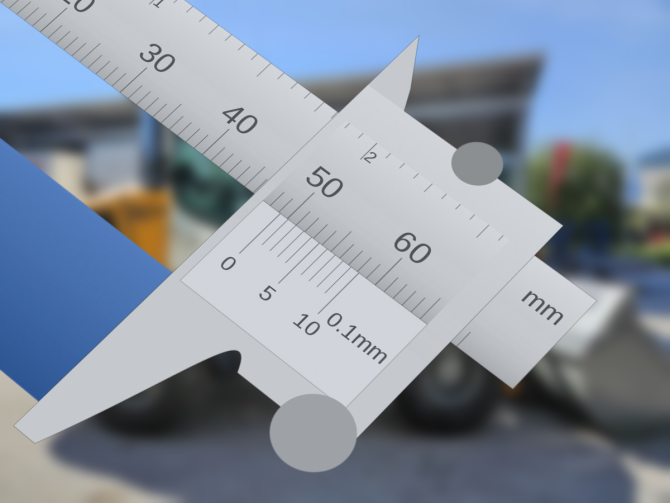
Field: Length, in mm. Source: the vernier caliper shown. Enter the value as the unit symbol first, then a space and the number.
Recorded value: mm 49.2
